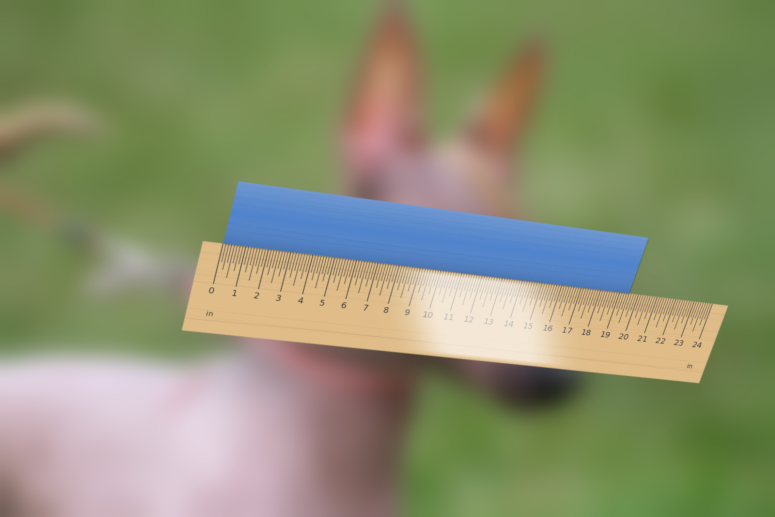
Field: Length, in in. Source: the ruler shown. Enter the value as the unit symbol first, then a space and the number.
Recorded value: in 19.5
